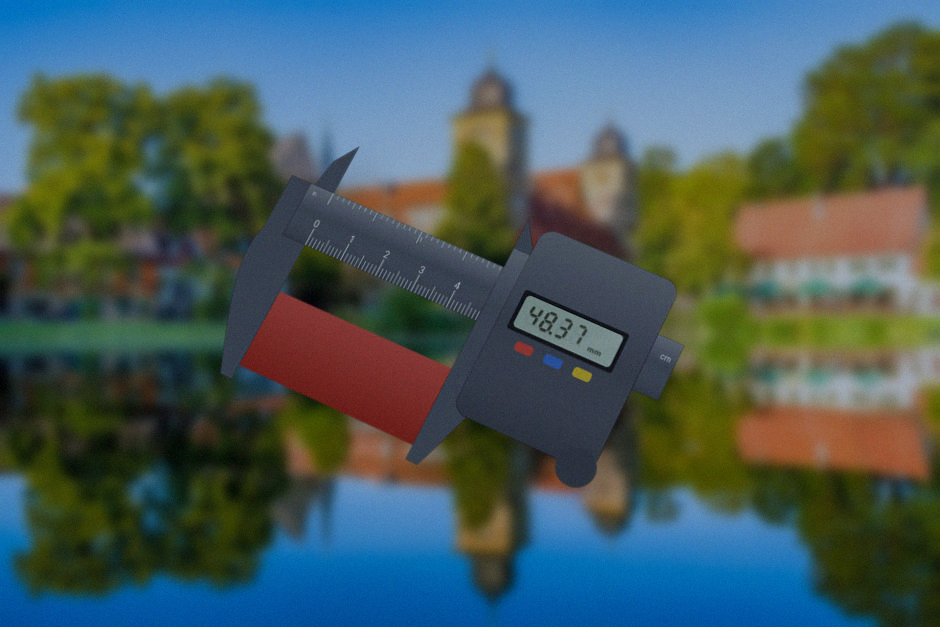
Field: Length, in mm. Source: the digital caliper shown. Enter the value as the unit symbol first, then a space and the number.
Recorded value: mm 48.37
